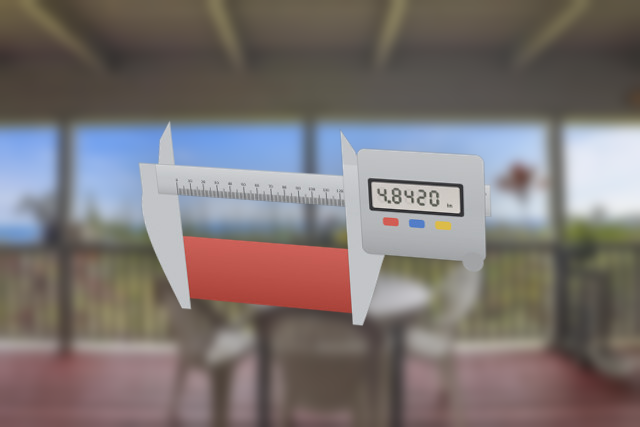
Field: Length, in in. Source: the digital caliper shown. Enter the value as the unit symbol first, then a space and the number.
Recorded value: in 4.8420
